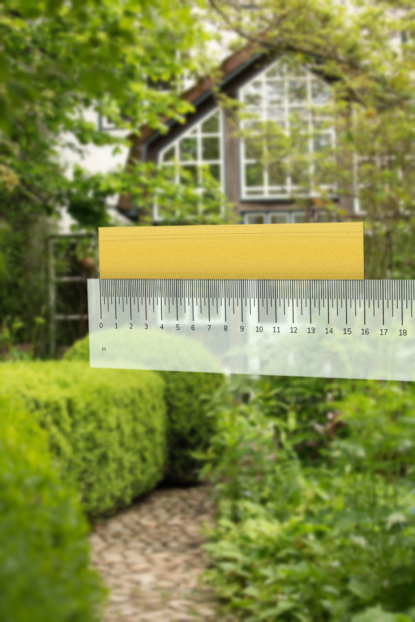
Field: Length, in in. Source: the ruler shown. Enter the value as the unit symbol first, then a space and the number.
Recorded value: in 16
